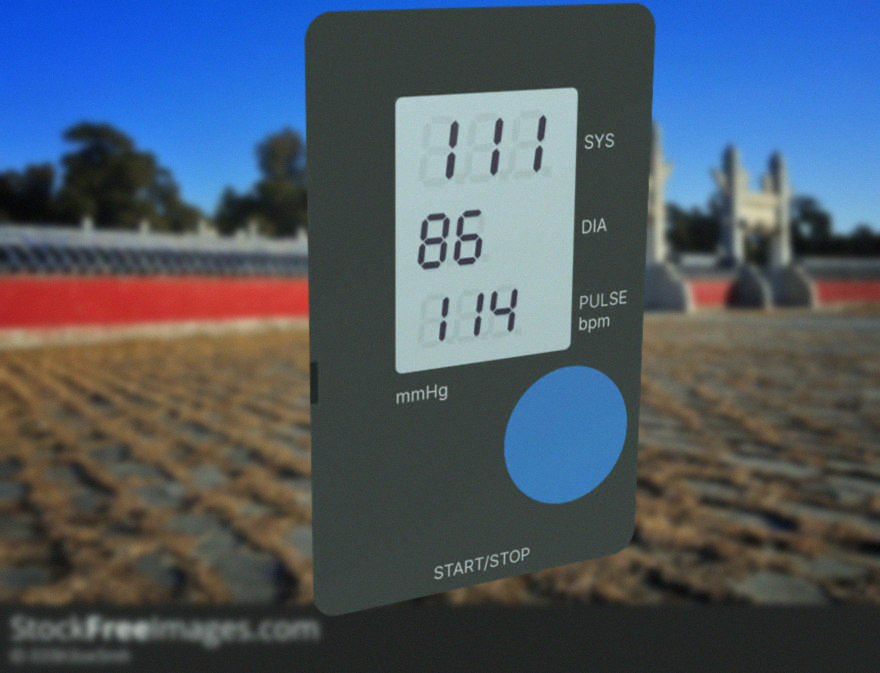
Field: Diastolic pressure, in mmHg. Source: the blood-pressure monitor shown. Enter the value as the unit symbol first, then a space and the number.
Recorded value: mmHg 86
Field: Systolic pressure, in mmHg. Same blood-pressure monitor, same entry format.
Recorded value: mmHg 111
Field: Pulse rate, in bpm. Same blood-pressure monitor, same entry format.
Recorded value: bpm 114
